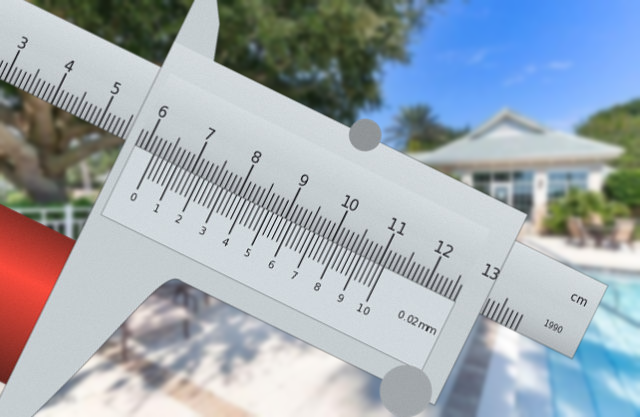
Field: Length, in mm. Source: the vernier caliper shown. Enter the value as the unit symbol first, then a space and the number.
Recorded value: mm 62.0
